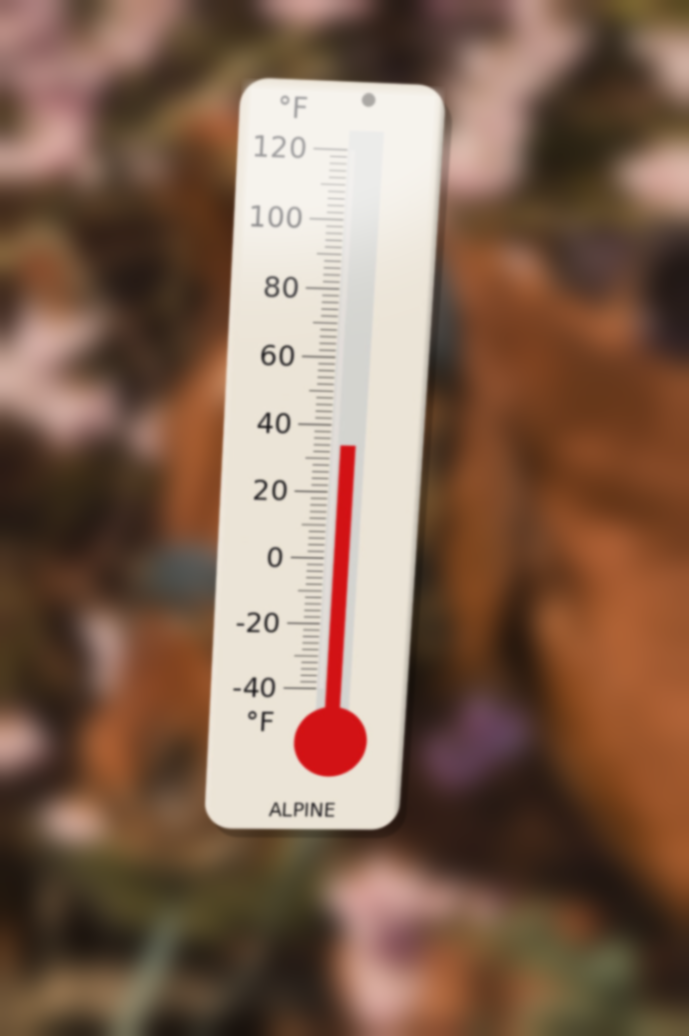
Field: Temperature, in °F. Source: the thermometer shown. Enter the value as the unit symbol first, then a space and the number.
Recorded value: °F 34
